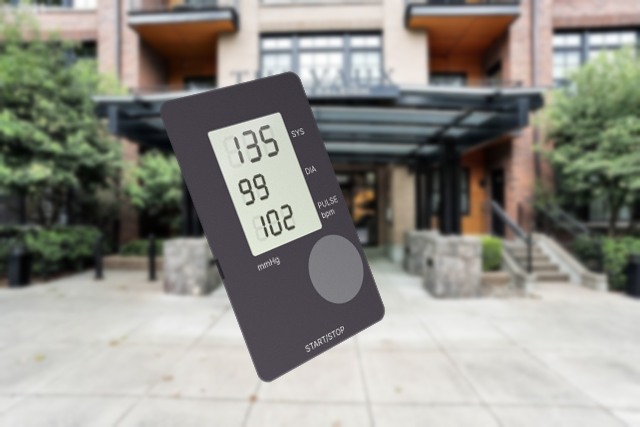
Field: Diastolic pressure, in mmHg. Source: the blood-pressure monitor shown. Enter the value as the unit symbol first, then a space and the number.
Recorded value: mmHg 99
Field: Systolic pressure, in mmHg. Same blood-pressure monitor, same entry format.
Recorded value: mmHg 135
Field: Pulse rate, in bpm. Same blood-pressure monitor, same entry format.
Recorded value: bpm 102
